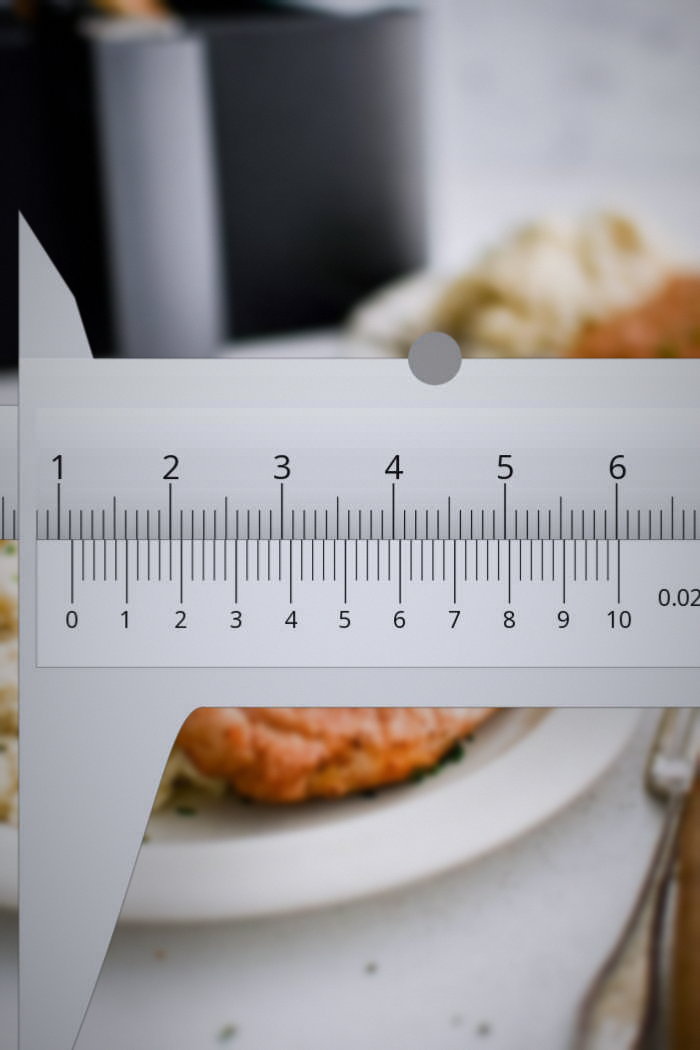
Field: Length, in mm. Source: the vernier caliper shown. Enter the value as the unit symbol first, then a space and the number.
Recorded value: mm 11.2
